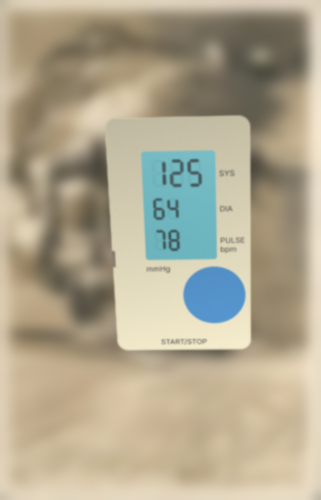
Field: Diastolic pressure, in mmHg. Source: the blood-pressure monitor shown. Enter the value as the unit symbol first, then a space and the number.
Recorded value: mmHg 64
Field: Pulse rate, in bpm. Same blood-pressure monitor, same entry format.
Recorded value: bpm 78
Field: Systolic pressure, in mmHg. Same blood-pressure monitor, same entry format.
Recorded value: mmHg 125
